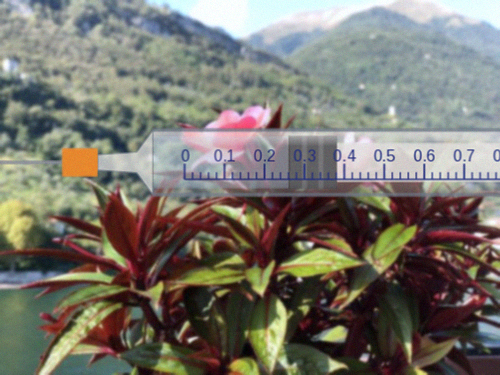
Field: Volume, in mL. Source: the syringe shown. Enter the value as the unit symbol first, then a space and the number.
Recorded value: mL 0.26
